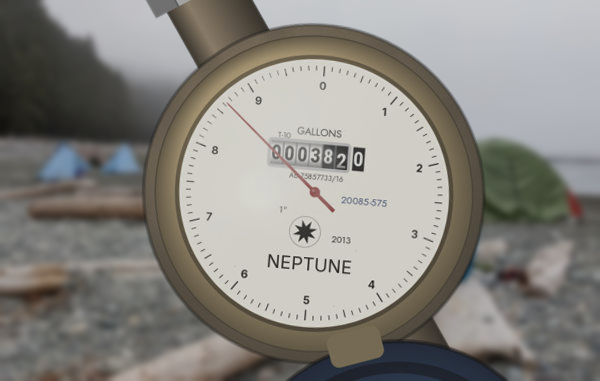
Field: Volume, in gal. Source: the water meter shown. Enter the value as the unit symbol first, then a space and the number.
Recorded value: gal 3818.6
